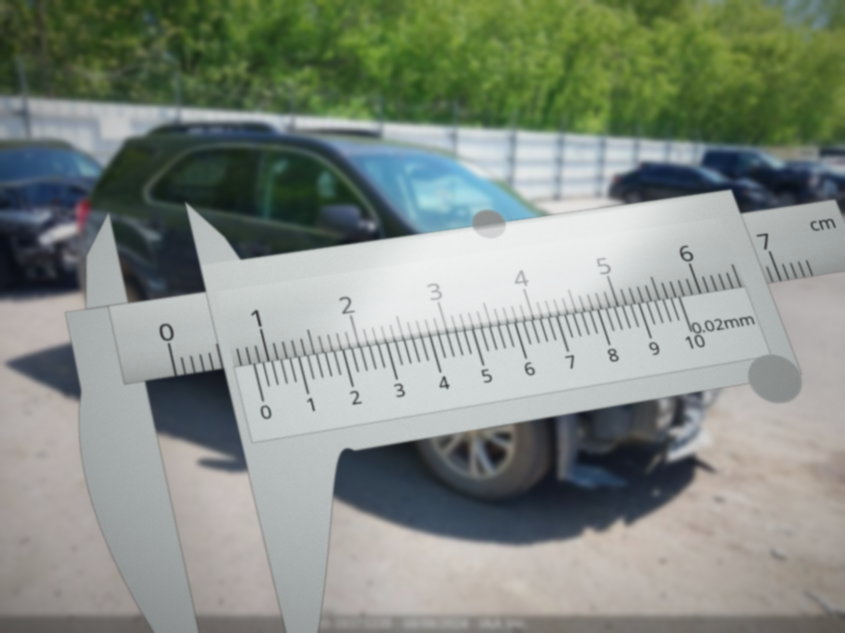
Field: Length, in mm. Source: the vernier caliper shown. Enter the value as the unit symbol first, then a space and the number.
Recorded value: mm 8.4
